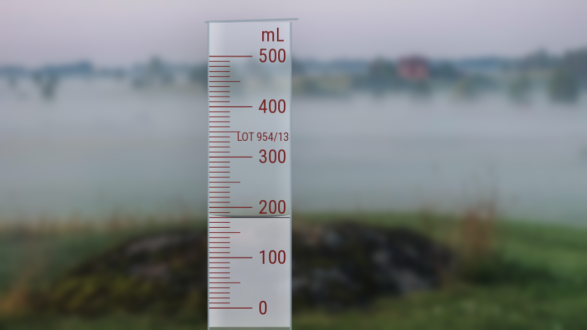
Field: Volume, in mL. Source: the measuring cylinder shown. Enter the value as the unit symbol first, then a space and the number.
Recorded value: mL 180
